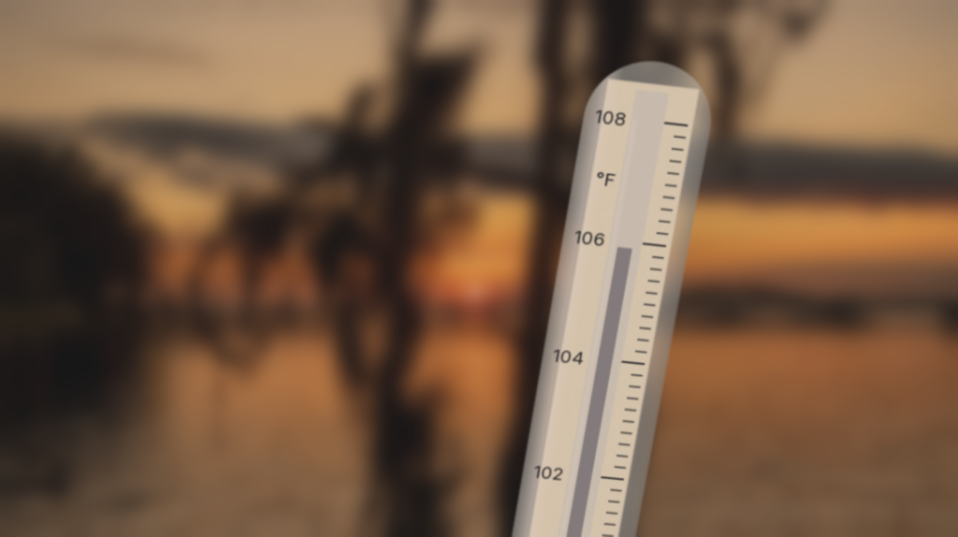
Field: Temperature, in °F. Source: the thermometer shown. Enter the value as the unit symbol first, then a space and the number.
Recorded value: °F 105.9
